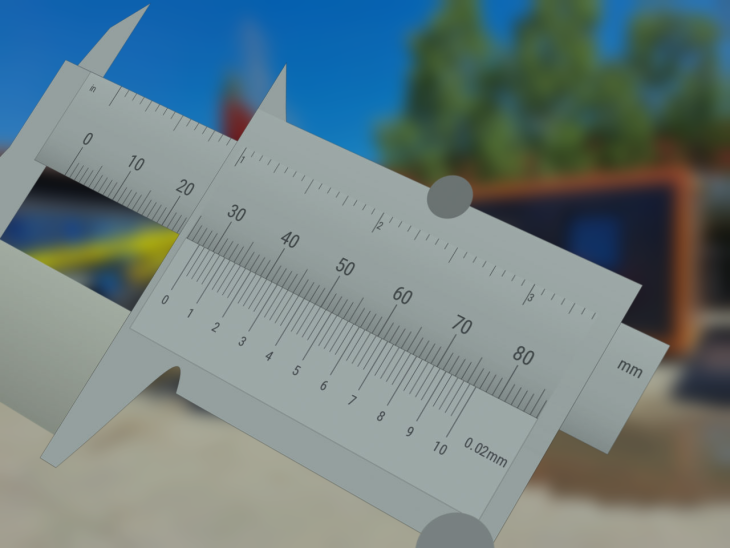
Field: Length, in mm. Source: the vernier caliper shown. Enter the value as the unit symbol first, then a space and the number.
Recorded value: mm 27.4
